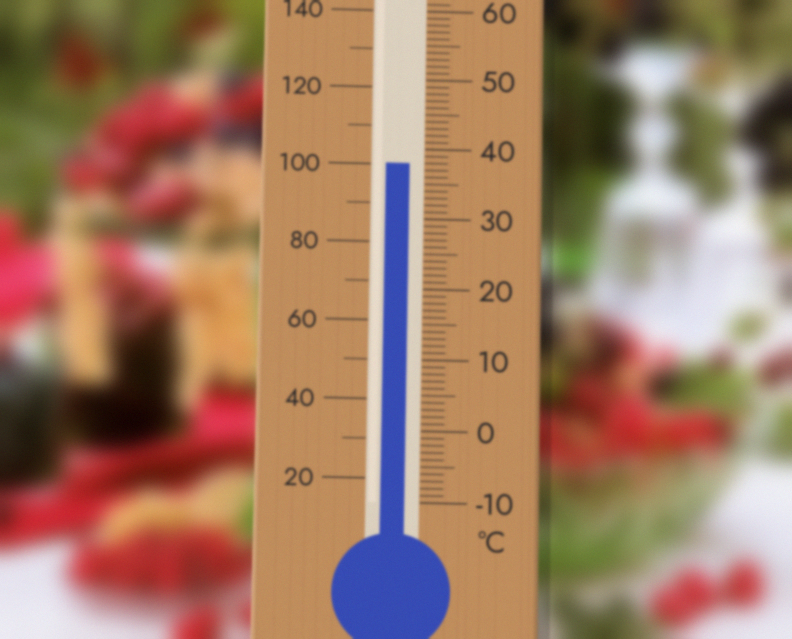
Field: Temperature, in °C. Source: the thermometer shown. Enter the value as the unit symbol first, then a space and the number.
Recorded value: °C 38
